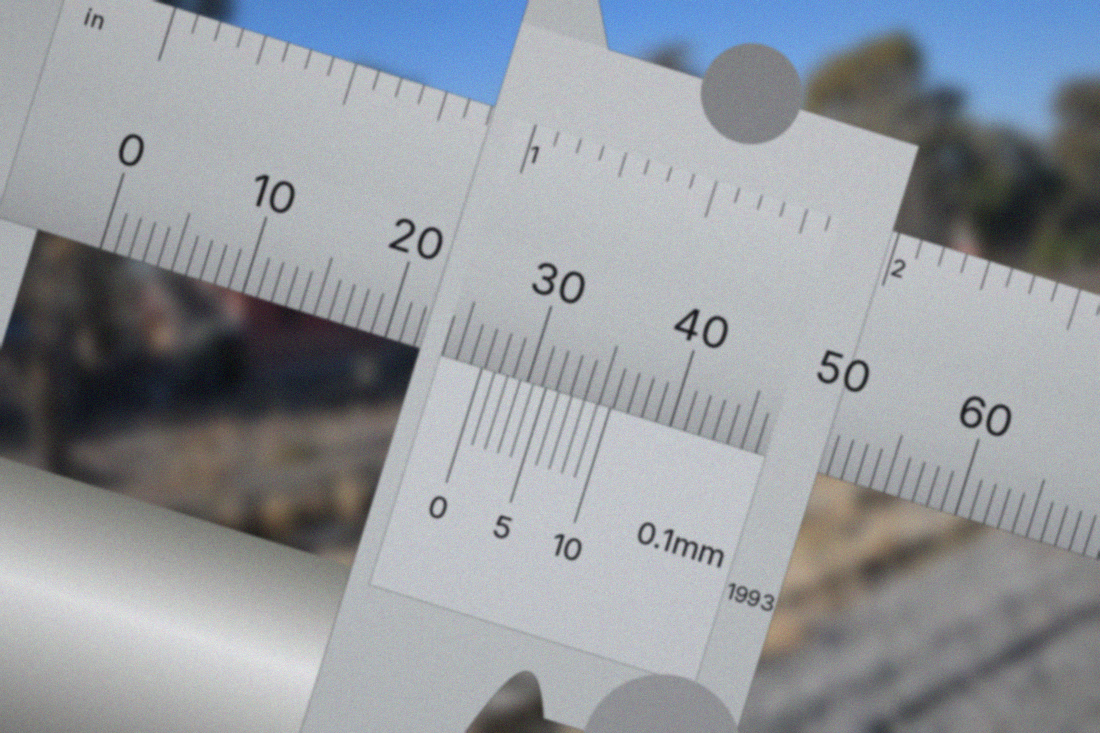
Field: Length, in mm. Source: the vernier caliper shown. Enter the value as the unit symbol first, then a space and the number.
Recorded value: mm 26.8
